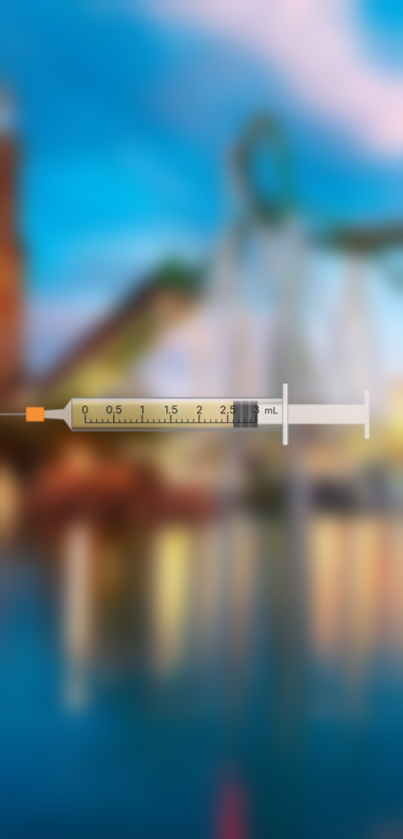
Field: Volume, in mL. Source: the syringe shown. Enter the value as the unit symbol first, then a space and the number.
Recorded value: mL 2.6
